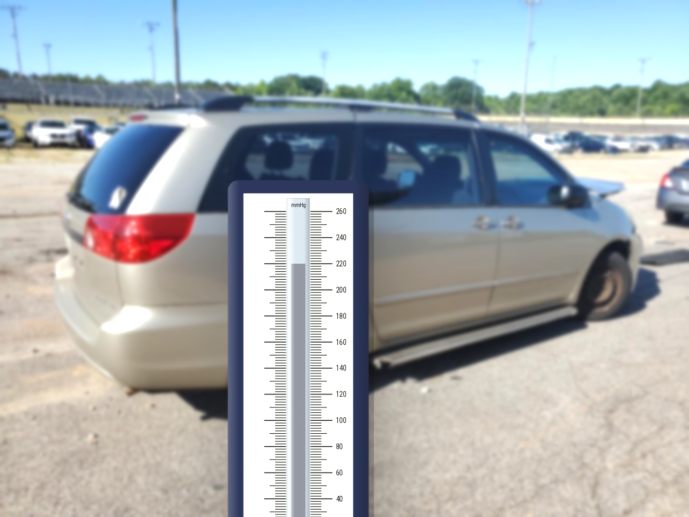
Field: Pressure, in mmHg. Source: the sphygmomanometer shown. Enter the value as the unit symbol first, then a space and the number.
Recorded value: mmHg 220
